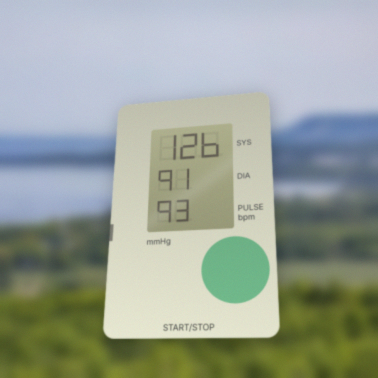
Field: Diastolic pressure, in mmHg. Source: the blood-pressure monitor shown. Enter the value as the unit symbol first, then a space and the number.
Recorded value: mmHg 91
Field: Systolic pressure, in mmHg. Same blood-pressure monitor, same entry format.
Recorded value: mmHg 126
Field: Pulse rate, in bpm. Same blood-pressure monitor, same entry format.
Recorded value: bpm 93
